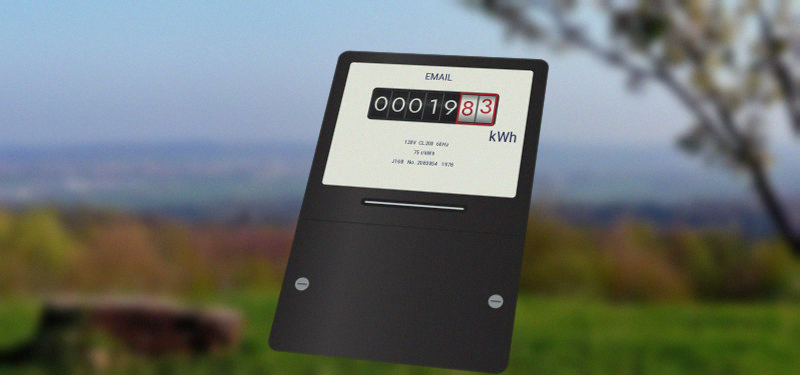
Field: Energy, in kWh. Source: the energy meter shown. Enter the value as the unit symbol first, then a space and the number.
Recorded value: kWh 19.83
